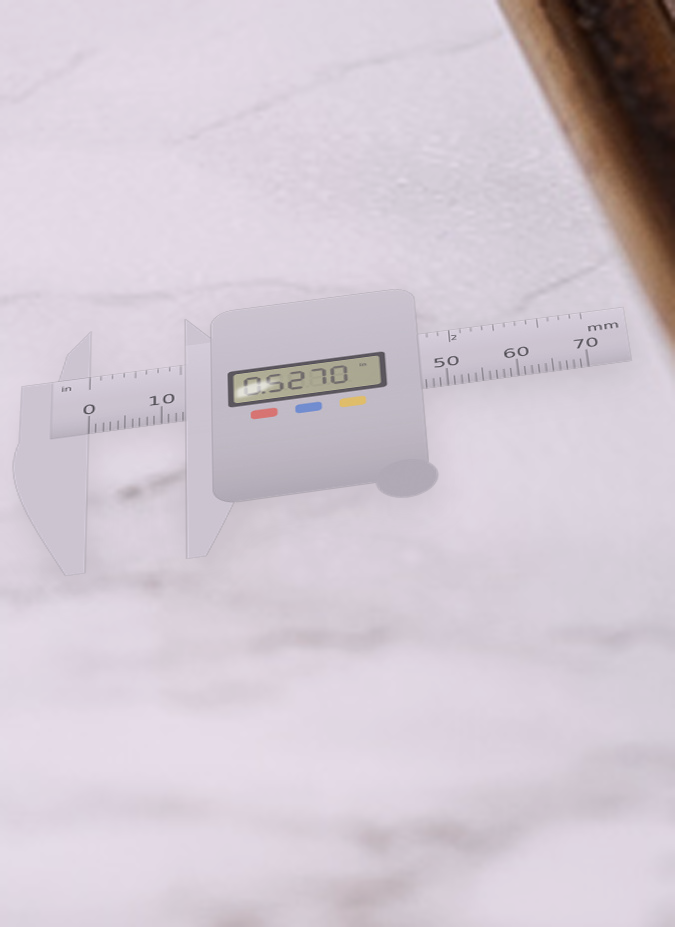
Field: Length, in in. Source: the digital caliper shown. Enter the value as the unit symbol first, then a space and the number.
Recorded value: in 0.5270
